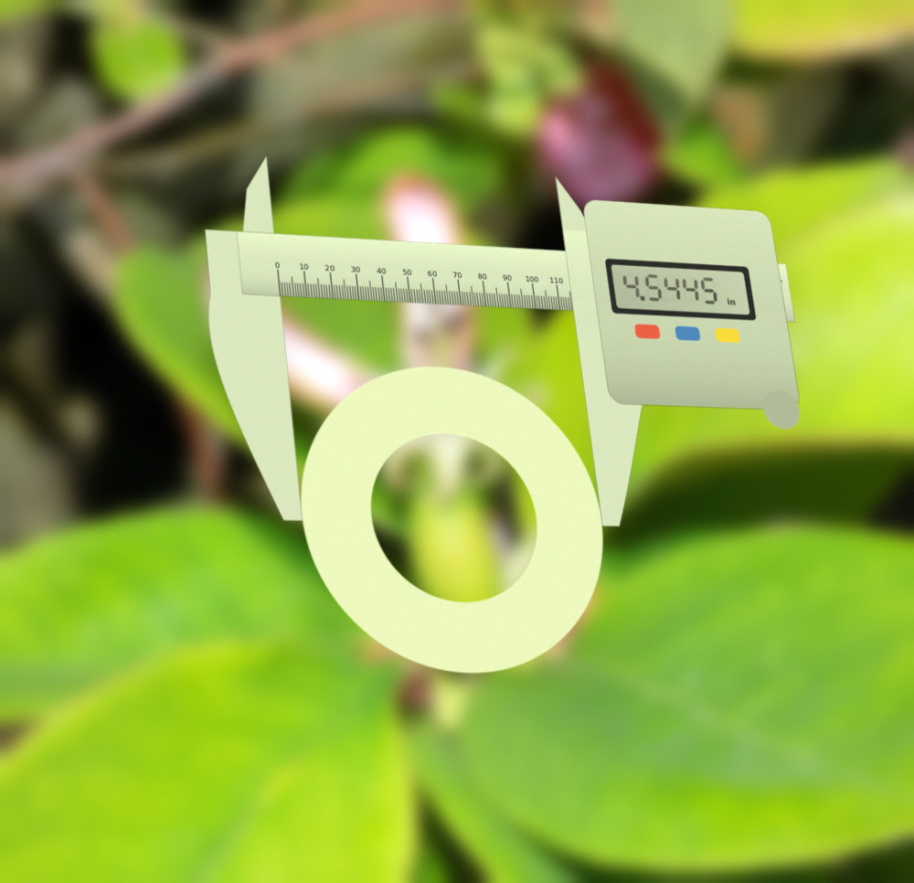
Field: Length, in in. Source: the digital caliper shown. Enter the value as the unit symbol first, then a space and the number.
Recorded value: in 4.5445
